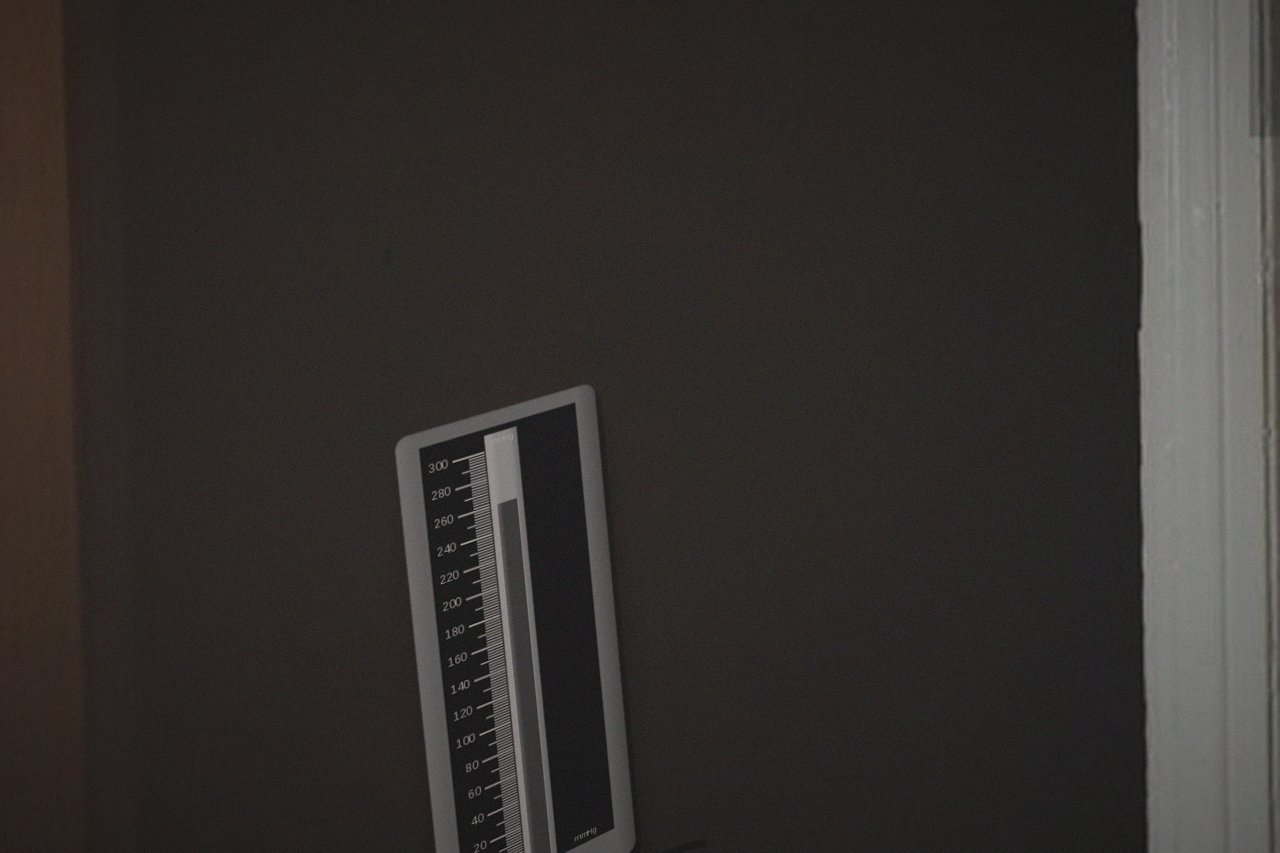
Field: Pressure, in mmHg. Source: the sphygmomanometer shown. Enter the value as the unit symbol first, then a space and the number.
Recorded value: mmHg 260
